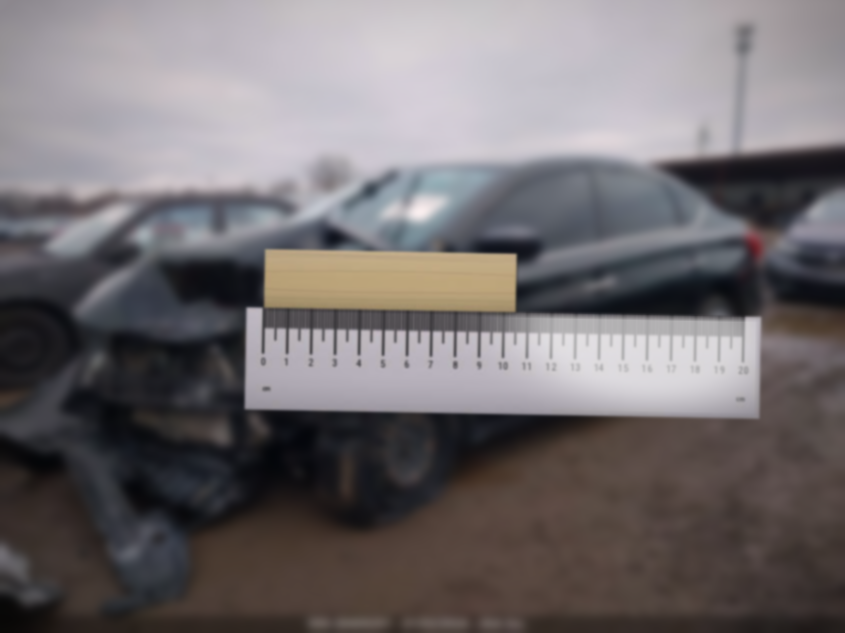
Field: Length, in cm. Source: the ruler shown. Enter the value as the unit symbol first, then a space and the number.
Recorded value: cm 10.5
